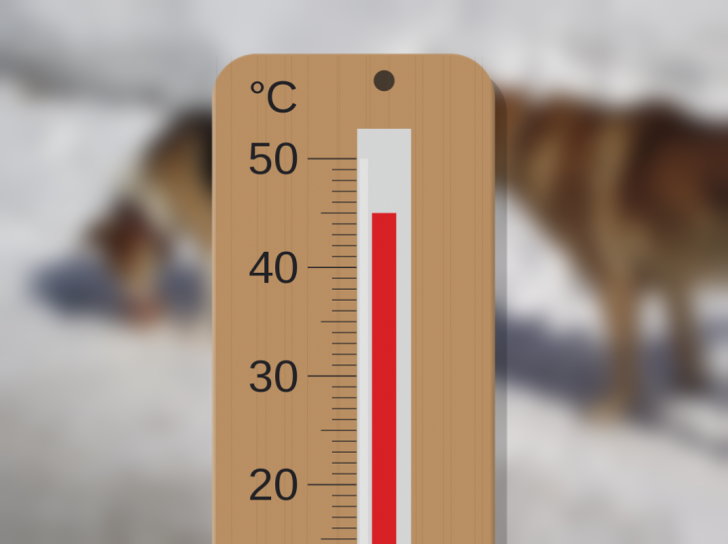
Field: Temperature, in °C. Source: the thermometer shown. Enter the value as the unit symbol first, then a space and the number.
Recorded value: °C 45
